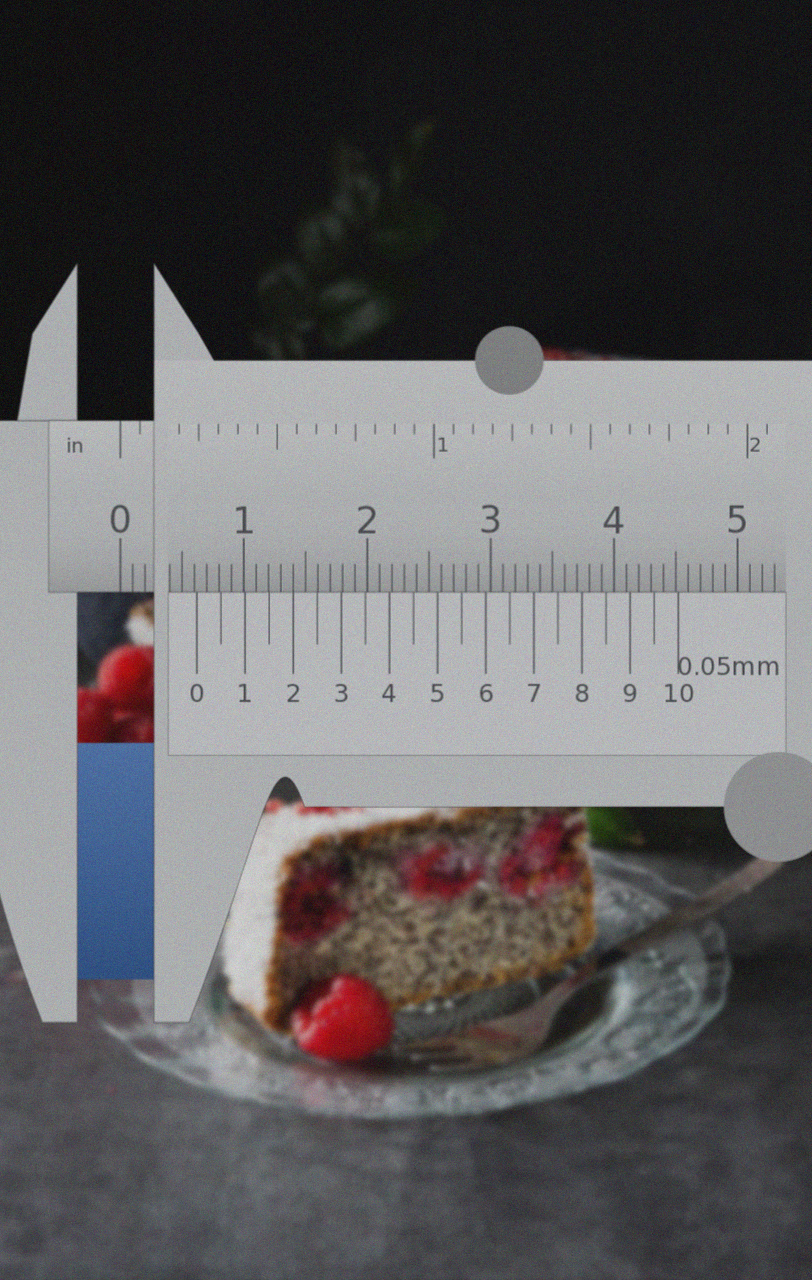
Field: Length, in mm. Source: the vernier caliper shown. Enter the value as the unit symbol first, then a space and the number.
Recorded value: mm 6.2
